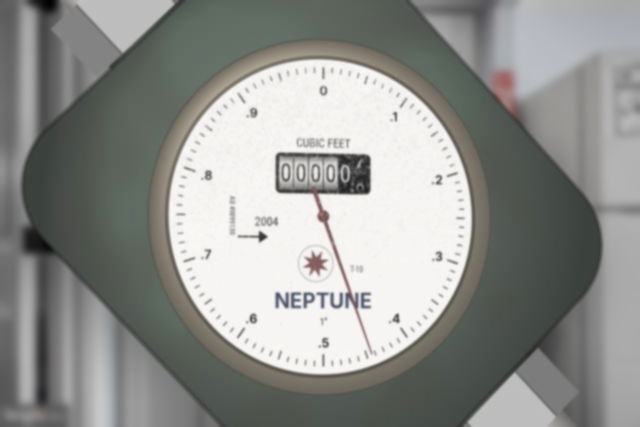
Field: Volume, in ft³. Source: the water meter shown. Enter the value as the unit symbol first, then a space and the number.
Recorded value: ft³ 7.44
